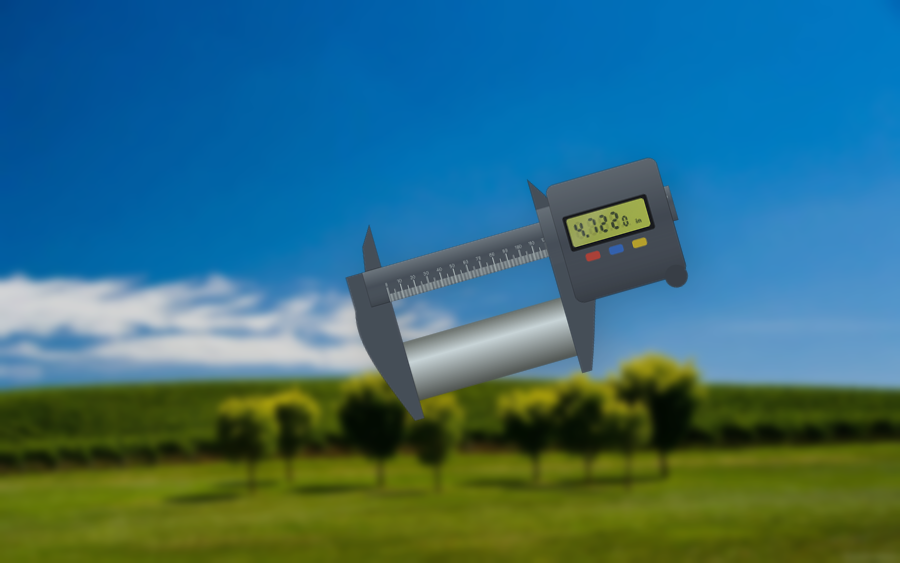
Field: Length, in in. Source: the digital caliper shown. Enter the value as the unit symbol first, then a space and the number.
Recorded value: in 4.7220
